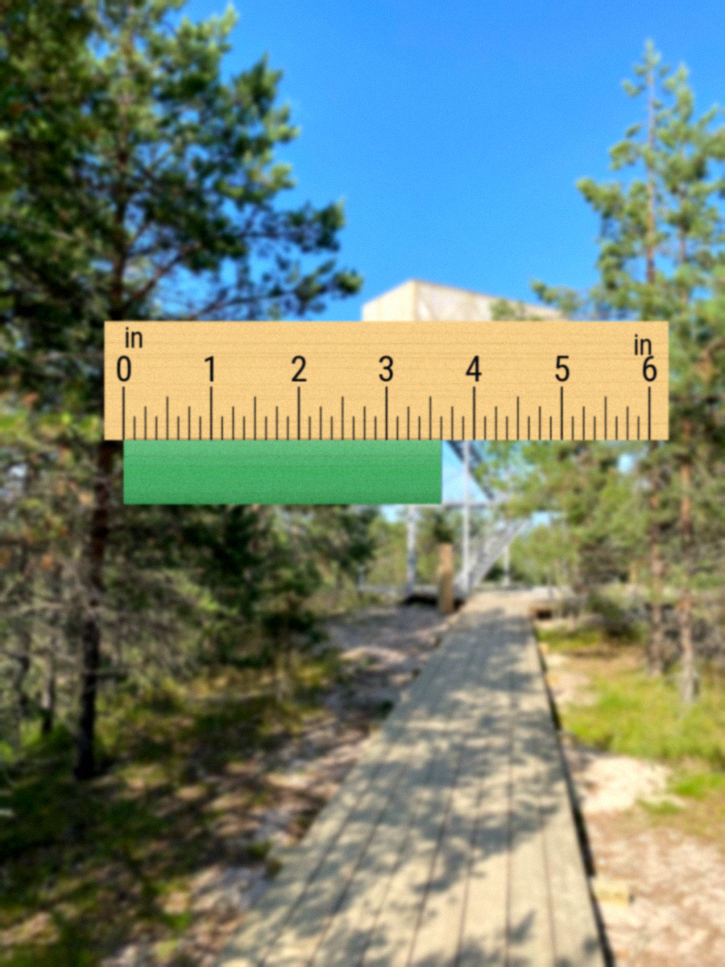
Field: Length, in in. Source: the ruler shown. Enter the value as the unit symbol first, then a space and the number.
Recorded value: in 3.625
